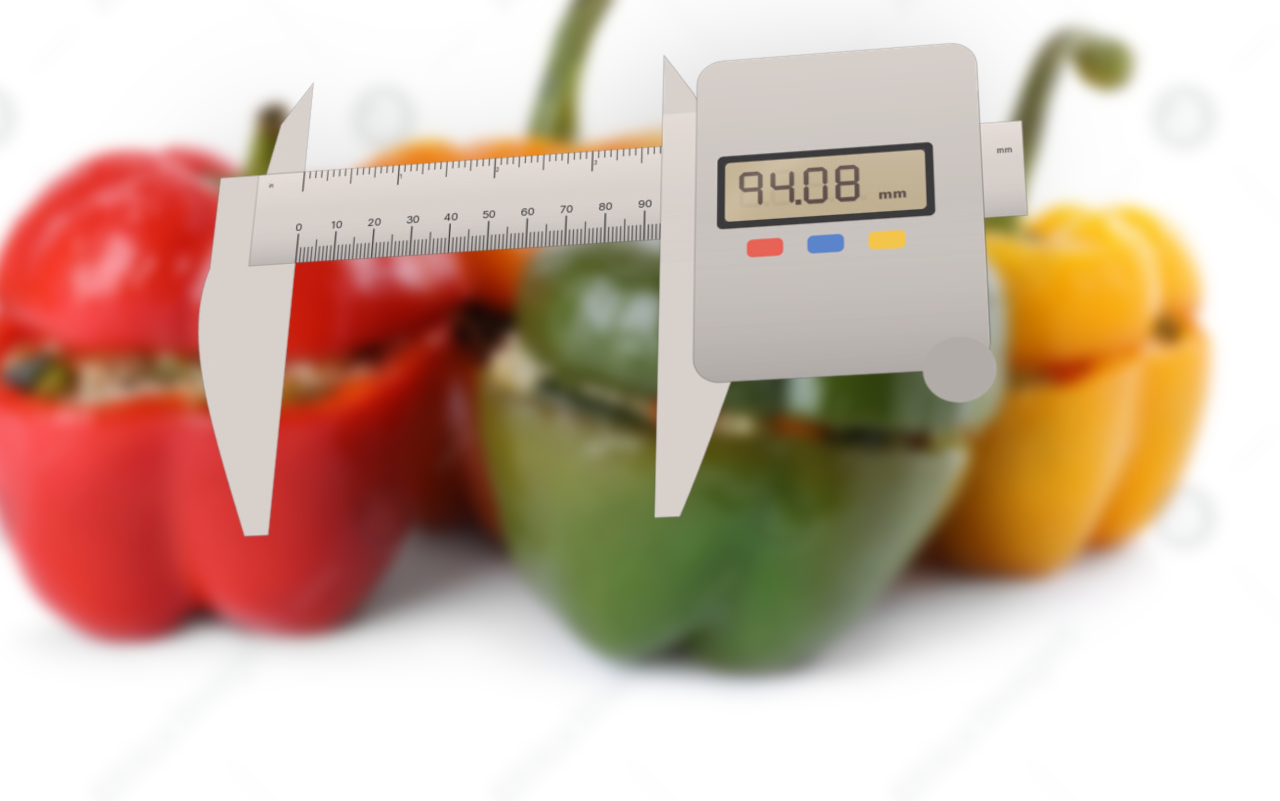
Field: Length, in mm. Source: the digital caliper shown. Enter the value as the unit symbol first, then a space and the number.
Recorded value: mm 94.08
